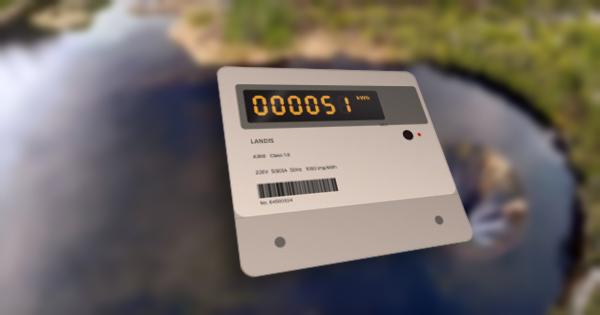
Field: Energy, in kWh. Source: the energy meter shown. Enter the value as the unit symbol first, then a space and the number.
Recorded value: kWh 51
